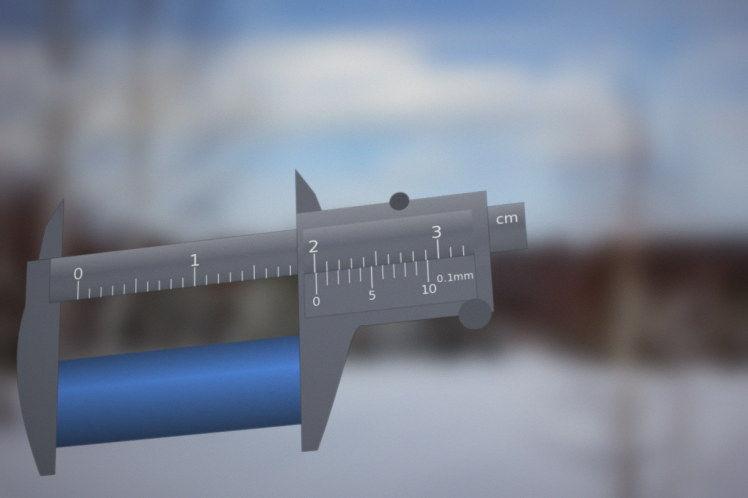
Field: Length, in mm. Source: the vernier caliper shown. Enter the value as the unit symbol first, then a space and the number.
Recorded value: mm 20.1
